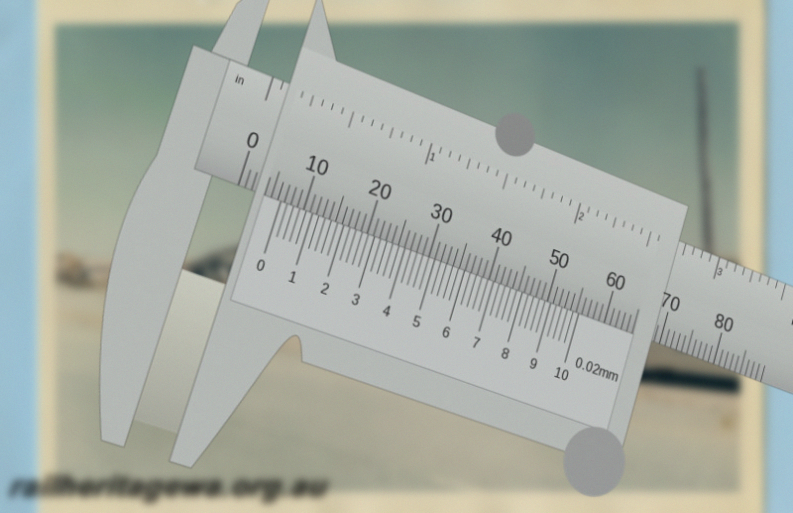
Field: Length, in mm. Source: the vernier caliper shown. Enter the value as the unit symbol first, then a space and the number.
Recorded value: mm 6.5
